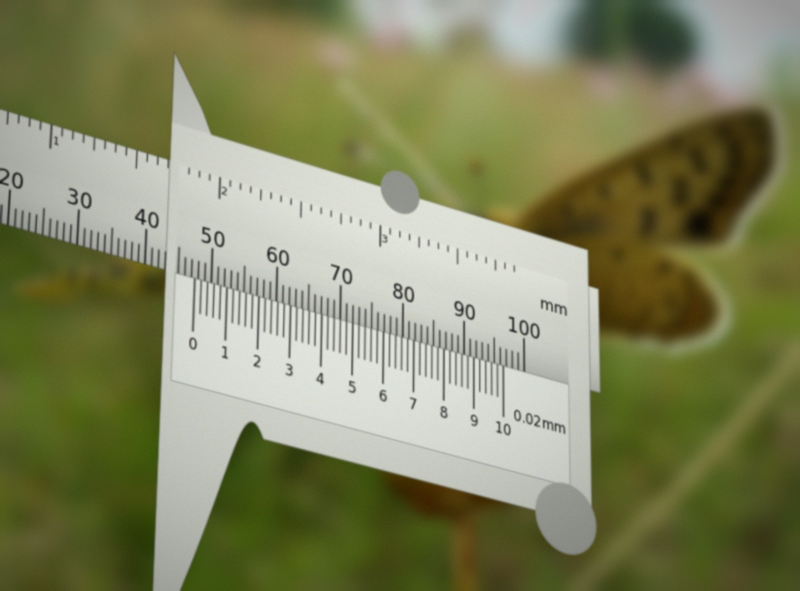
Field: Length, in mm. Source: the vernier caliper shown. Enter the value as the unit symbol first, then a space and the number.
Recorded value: mm 47.5
